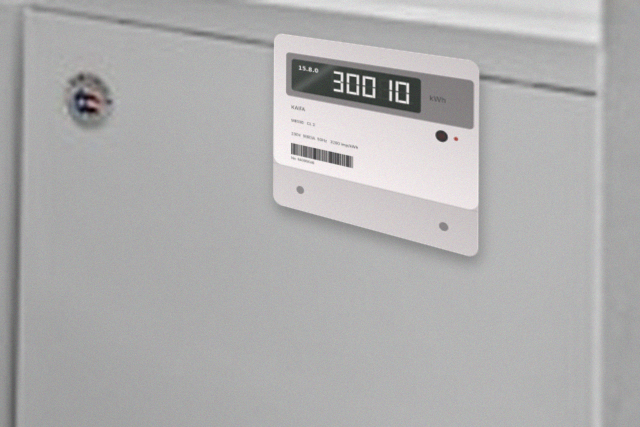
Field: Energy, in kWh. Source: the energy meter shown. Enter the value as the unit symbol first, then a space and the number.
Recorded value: kWh 30010
